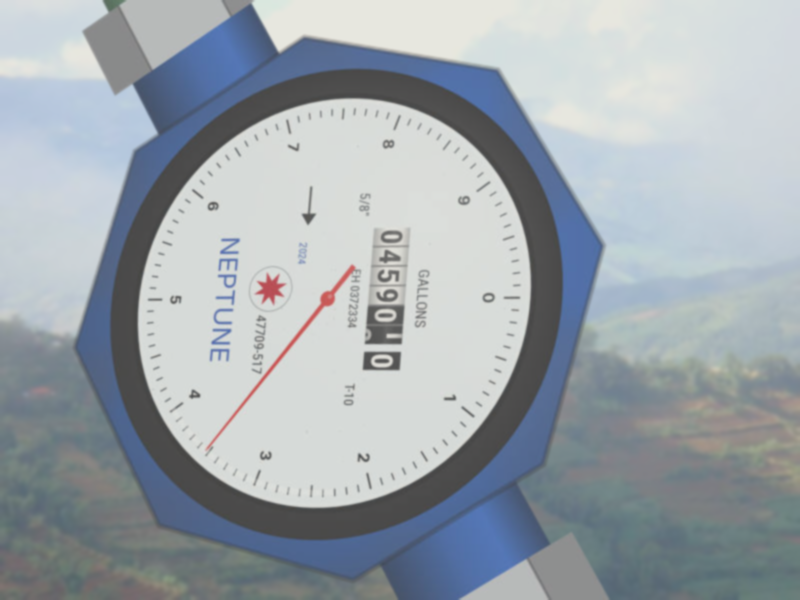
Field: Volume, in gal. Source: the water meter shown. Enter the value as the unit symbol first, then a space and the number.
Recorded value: gal 459013.5
